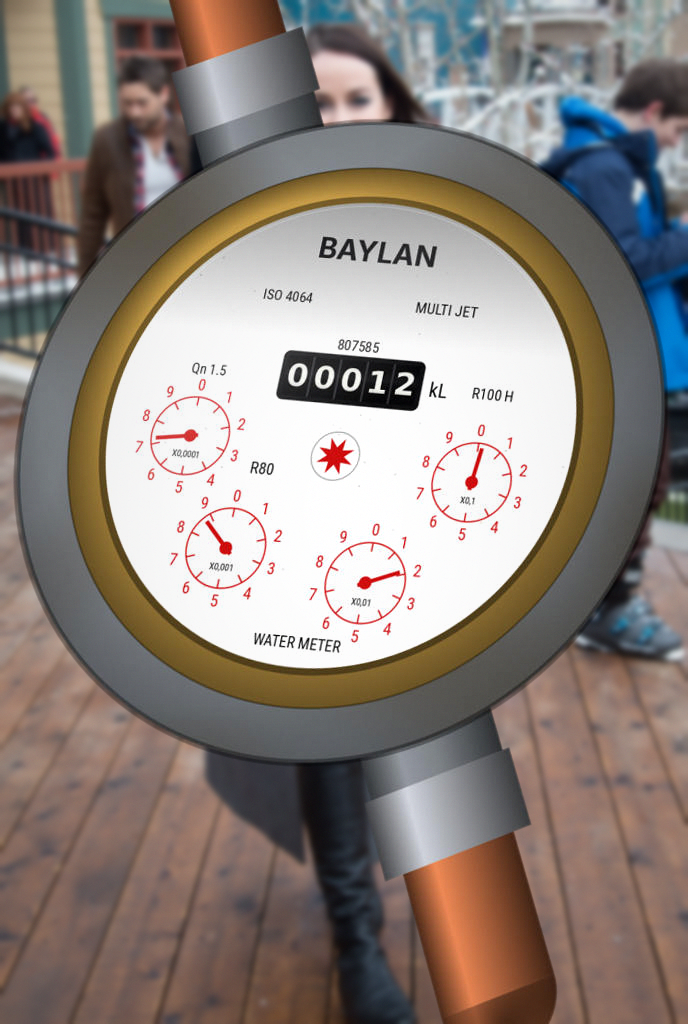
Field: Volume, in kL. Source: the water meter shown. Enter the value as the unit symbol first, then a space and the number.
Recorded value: kL 12.0187
